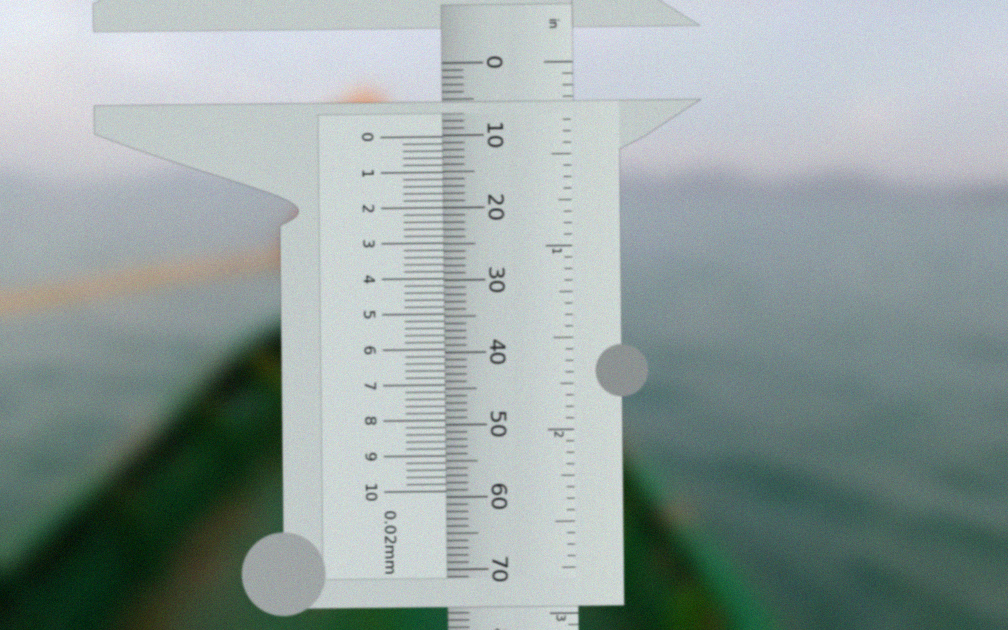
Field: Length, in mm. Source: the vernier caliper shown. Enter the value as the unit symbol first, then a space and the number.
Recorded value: mm 10.2
